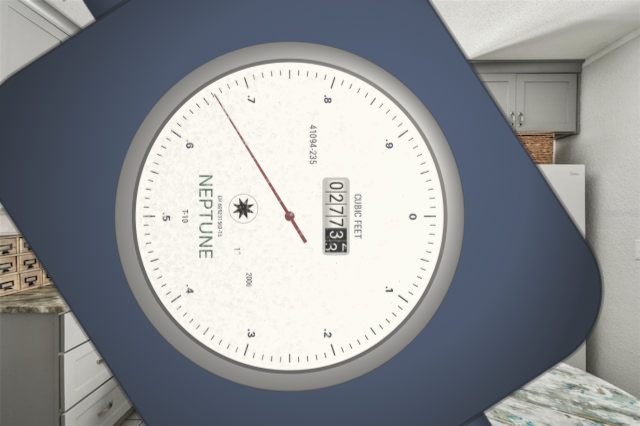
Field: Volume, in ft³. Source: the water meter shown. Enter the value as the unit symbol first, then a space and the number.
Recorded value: ft³ 27732.66
